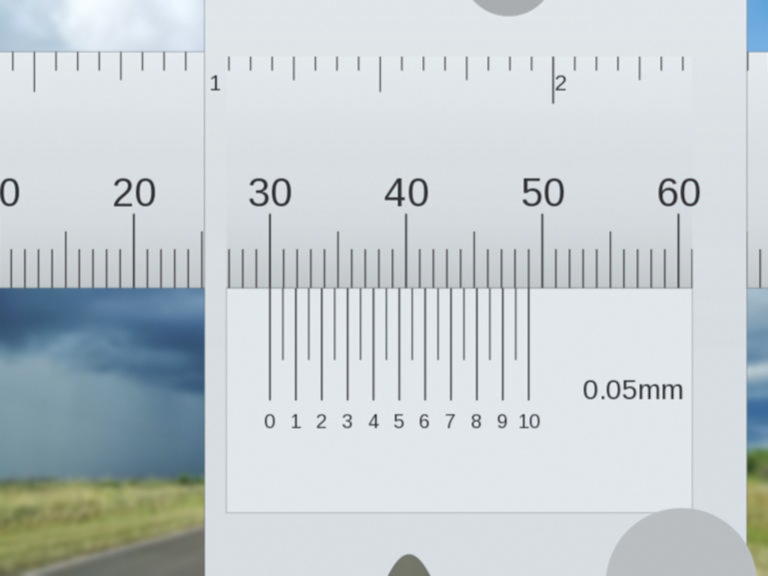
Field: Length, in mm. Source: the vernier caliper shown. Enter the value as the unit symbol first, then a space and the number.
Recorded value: mm 30.0
